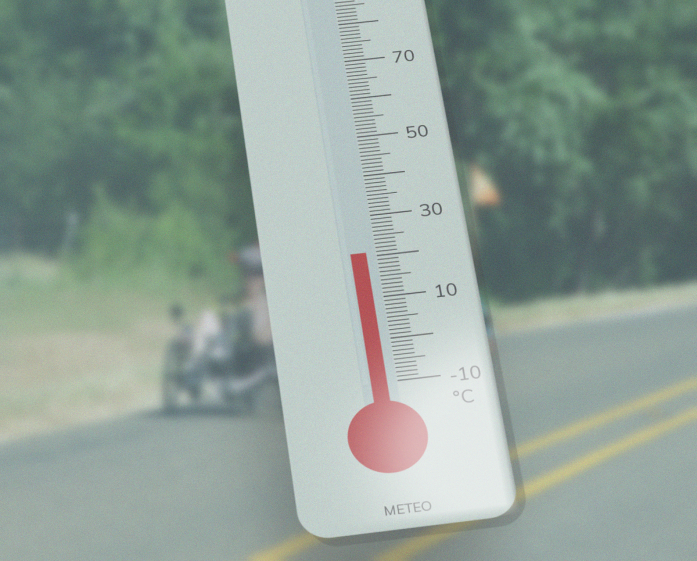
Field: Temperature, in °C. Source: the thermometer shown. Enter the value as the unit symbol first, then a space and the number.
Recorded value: °C 21
